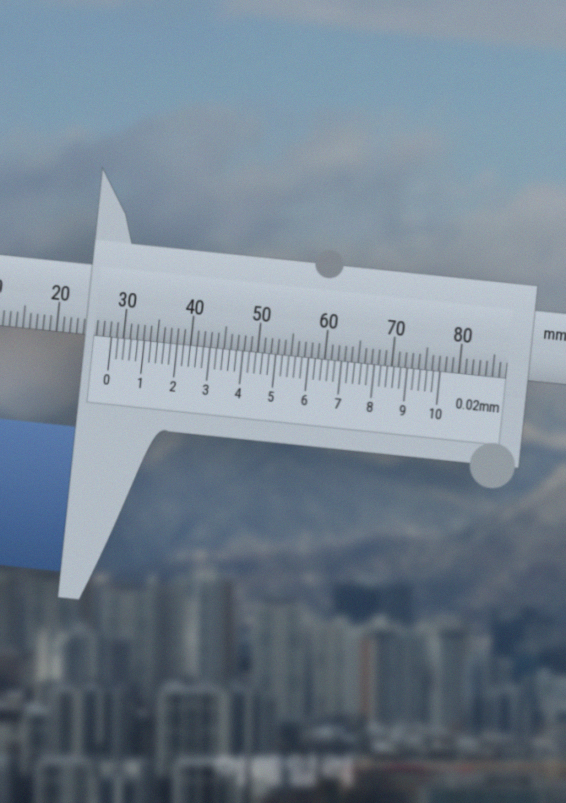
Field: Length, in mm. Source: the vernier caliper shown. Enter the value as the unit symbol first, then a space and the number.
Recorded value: mm 28.2
